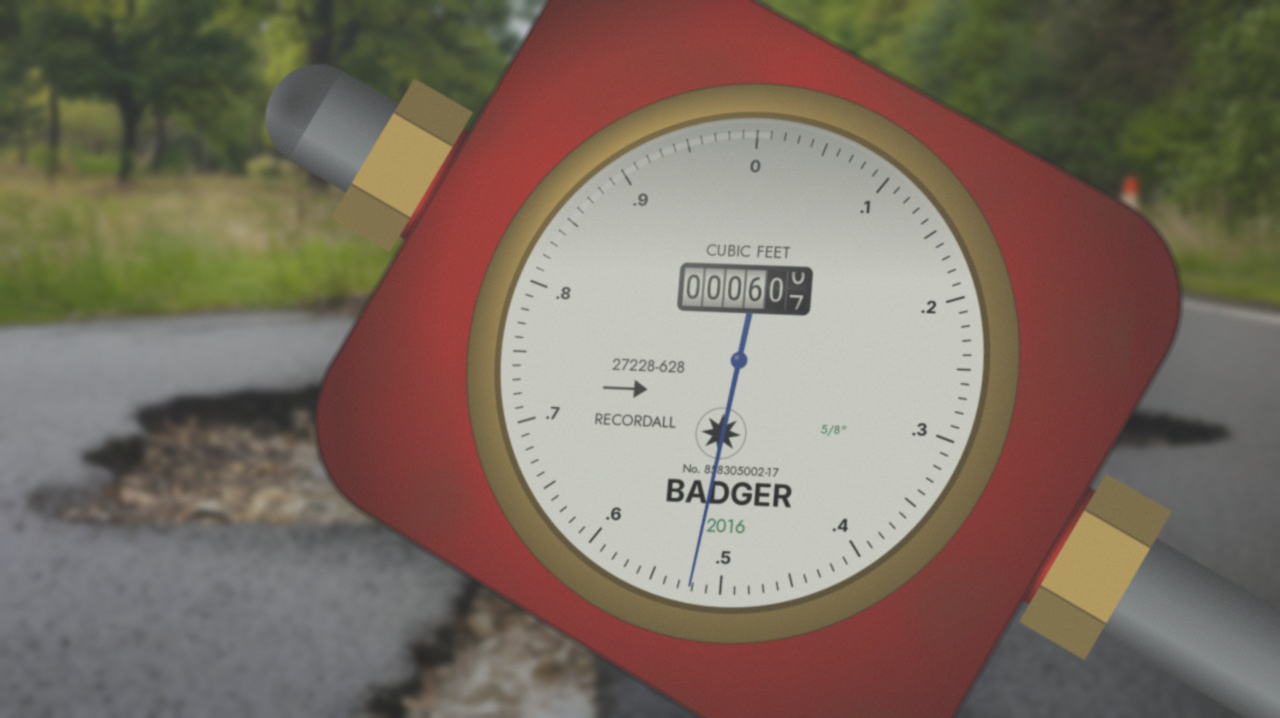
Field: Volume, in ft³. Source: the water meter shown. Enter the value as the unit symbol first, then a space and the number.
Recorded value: ft³ 606.52
